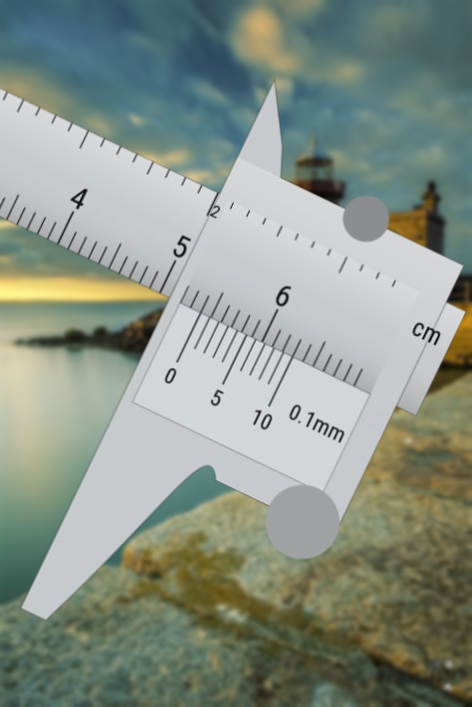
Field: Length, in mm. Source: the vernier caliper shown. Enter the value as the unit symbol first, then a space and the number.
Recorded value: mm 54.0
